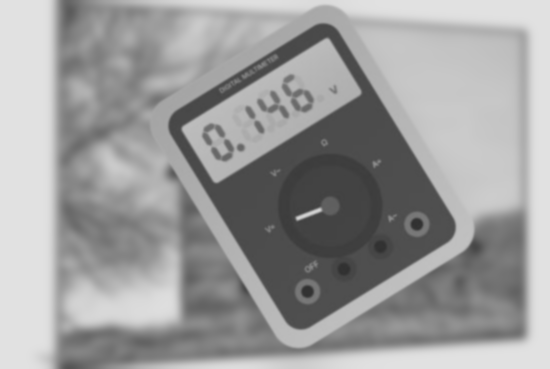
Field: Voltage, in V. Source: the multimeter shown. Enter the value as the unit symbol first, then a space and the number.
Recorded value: V 0.146
